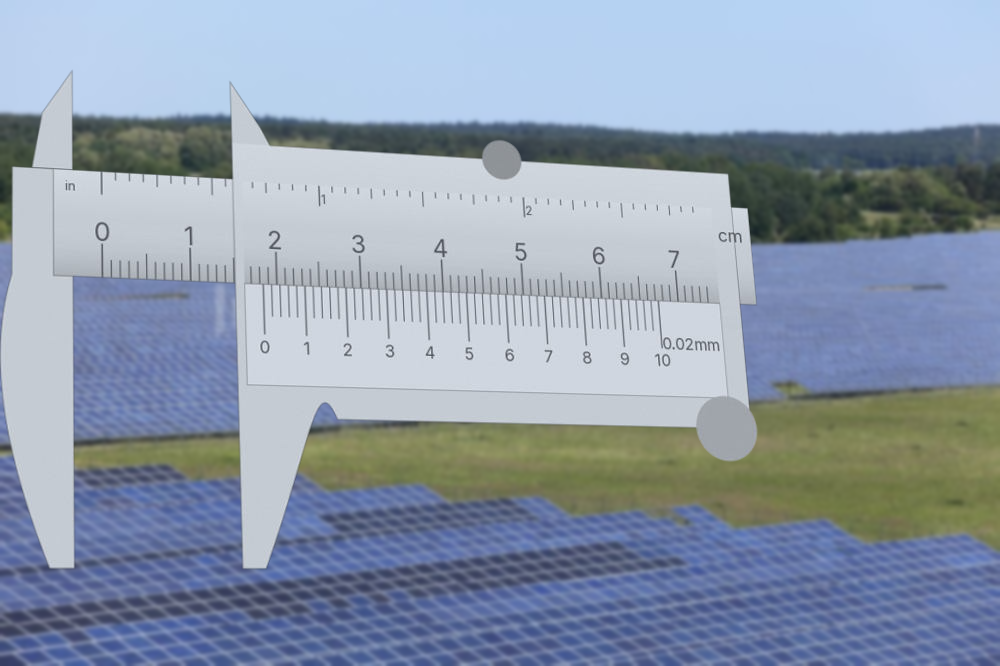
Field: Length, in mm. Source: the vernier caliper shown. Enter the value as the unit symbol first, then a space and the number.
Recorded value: mm 18.4
